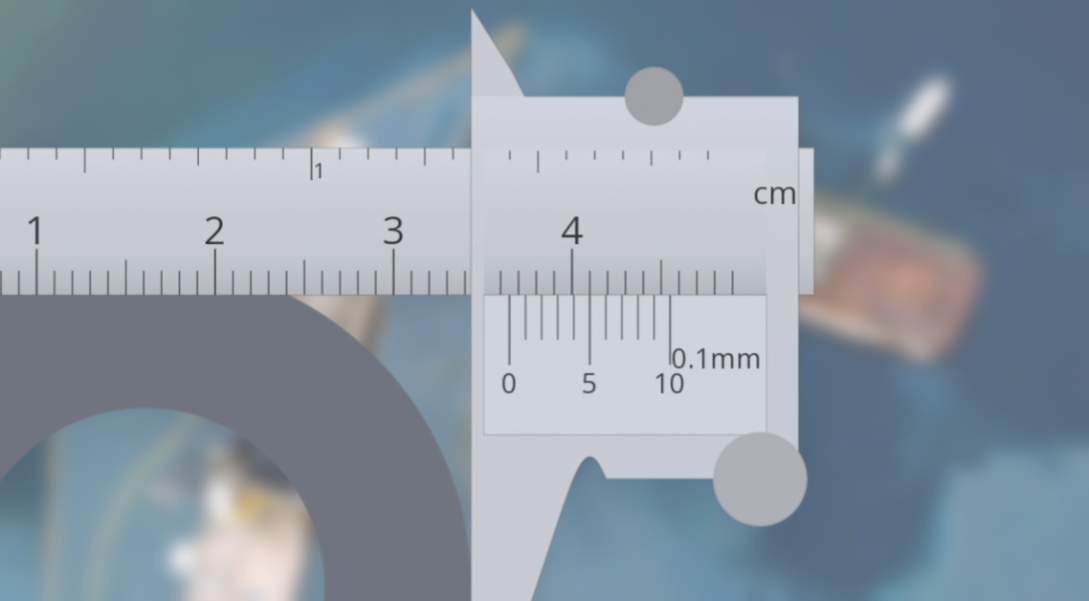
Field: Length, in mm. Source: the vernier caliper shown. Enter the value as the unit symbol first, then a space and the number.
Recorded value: mm 36.5
